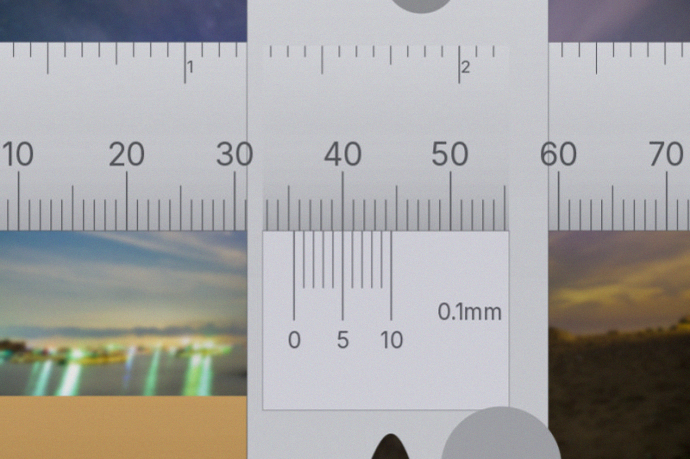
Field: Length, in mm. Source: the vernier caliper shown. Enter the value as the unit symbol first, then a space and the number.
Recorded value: mm 35.5
